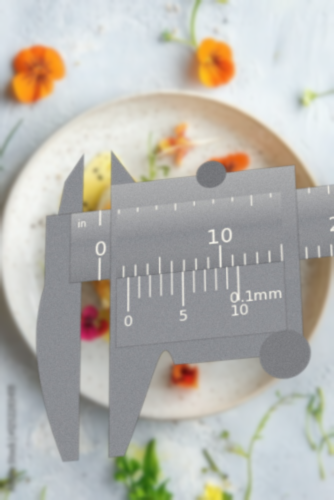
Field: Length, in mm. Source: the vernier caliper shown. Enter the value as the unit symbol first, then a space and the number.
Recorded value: mm 2.4
